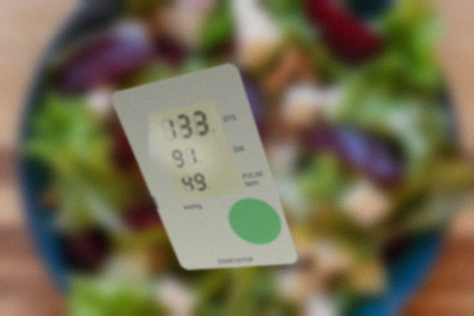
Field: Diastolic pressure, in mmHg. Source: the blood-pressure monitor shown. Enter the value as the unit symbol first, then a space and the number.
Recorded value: mmHg 91
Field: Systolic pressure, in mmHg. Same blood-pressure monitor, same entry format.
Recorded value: mmHg 133
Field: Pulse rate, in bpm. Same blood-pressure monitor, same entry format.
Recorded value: bpm 49
